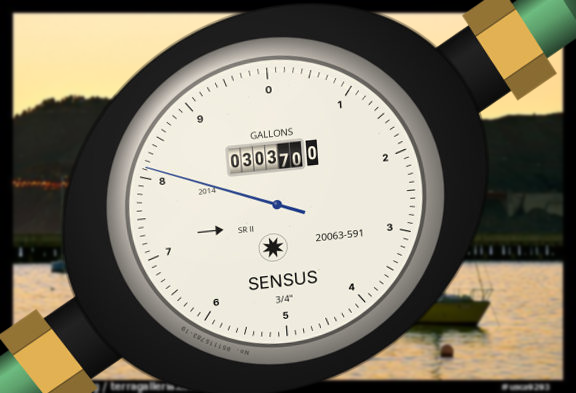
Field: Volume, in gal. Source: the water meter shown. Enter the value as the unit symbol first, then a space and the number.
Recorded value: gal 303698.1
